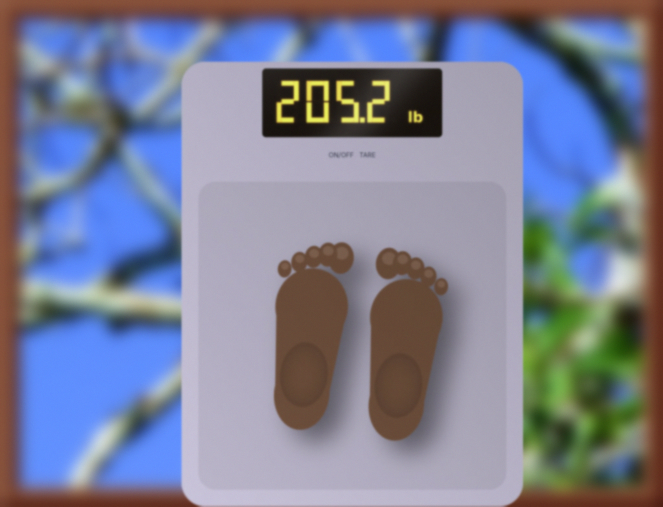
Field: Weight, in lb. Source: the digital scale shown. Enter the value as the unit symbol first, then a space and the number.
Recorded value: lb 205.2
